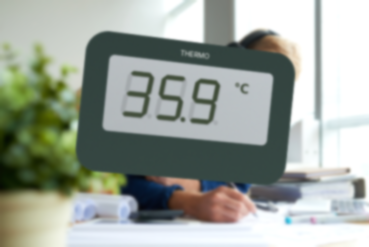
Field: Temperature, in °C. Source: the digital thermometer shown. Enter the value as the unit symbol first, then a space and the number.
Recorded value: °C 35.9
